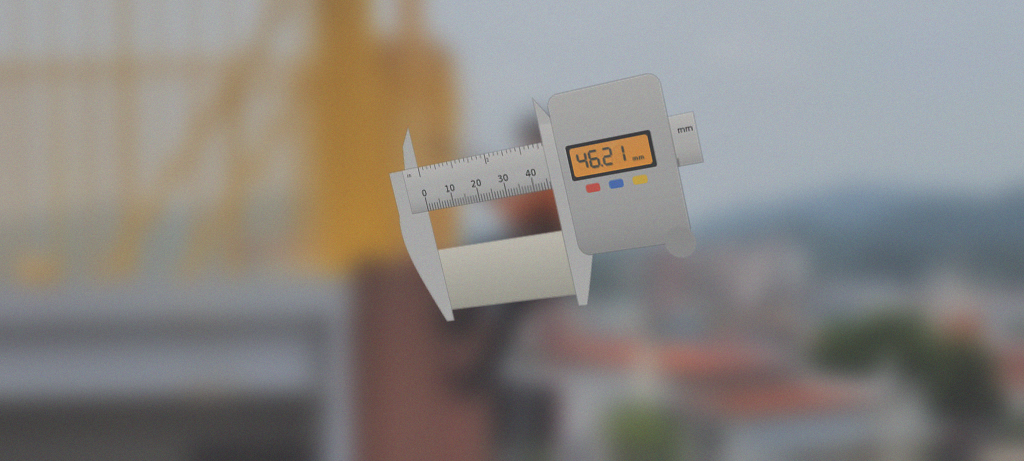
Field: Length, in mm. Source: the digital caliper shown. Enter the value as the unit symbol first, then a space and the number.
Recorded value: mm 46.21
